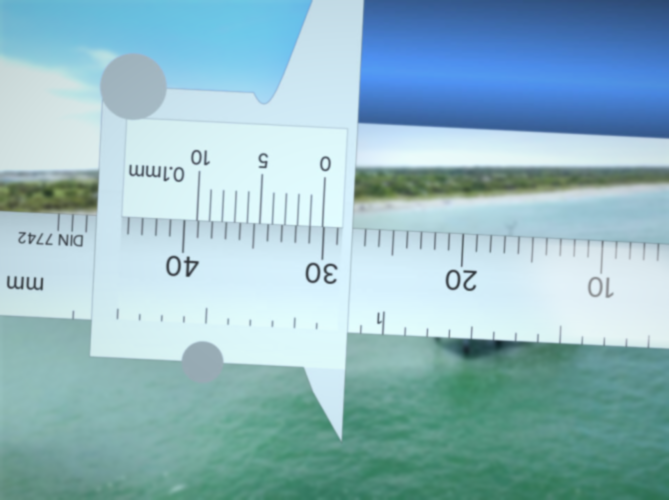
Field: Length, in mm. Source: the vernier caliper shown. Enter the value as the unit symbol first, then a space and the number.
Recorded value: mm 30.1
